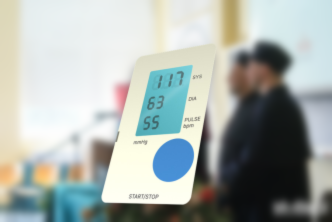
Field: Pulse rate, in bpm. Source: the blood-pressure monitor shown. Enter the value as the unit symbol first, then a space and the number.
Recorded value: bpm 55
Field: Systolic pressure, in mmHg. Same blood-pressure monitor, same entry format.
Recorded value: mmHg 117
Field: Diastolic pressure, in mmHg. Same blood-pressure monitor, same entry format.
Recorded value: mmHg 63
